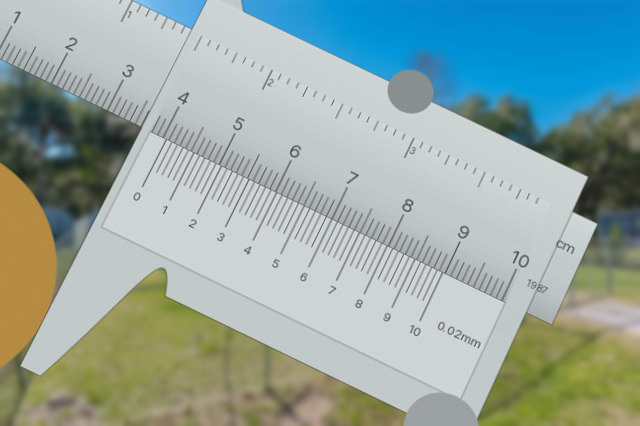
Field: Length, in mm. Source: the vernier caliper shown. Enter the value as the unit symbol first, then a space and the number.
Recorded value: mm 40.6
